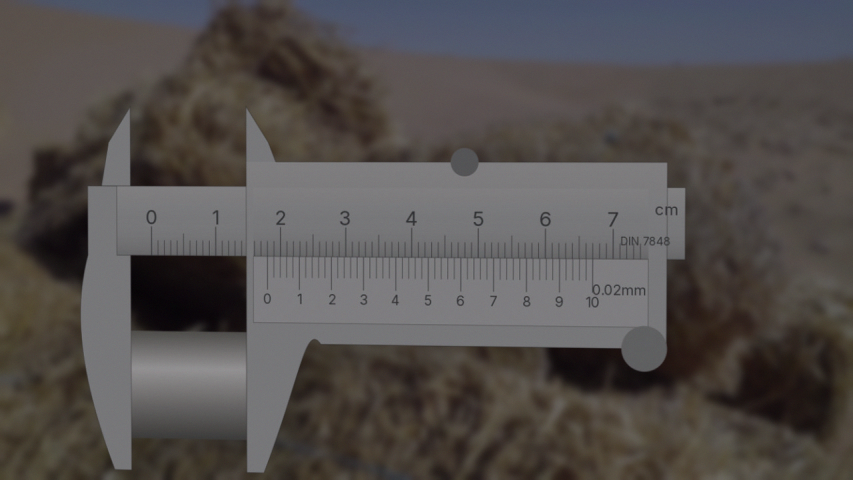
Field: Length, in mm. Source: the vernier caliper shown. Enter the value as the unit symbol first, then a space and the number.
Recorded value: mm 18.0
